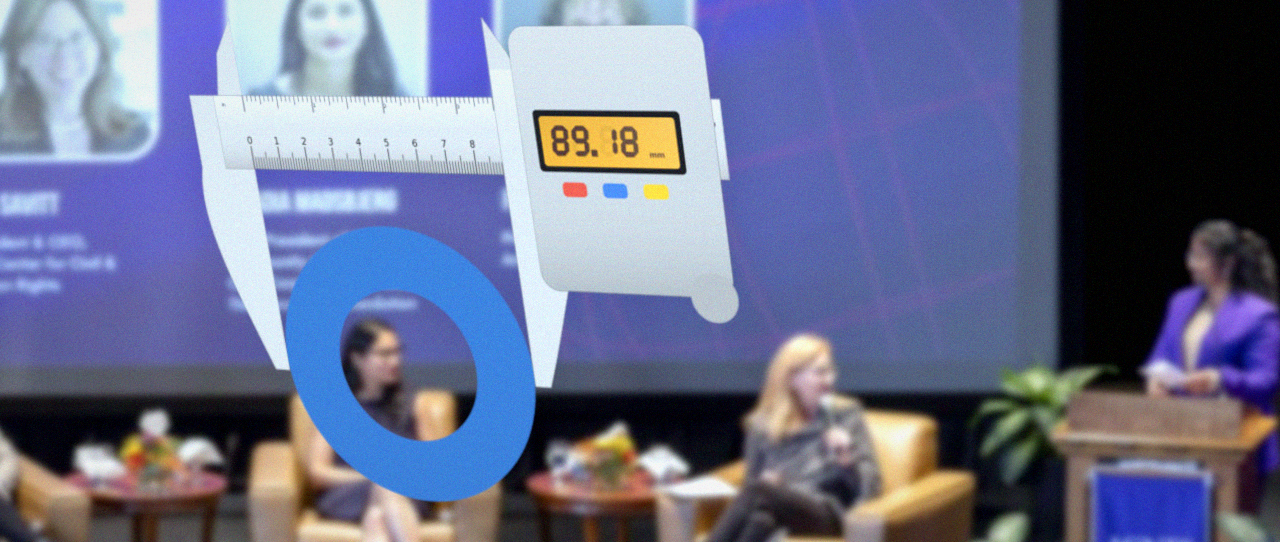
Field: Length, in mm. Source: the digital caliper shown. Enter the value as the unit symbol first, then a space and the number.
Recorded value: mm 89.18
